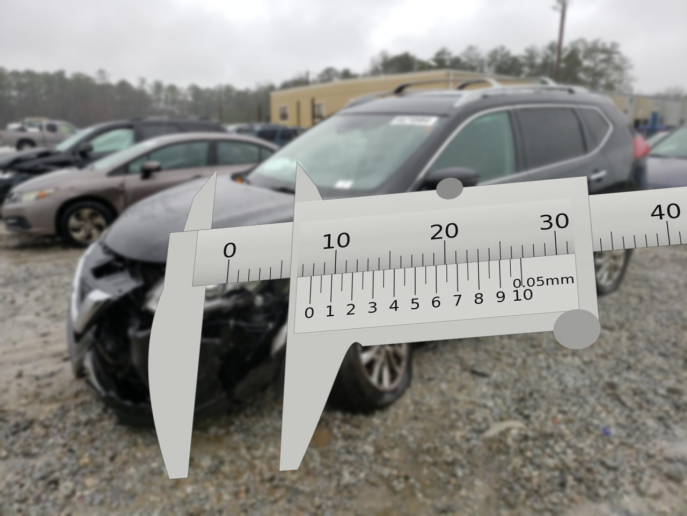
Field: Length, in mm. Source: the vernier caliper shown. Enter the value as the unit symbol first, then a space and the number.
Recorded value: mm 7.8
